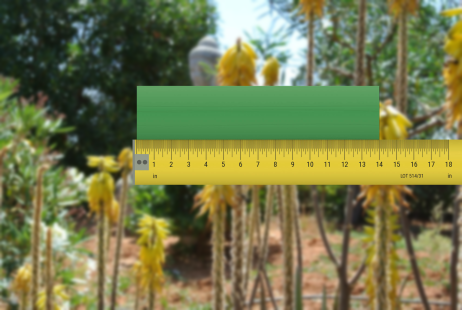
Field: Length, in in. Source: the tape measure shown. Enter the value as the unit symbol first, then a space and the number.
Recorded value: in 14
